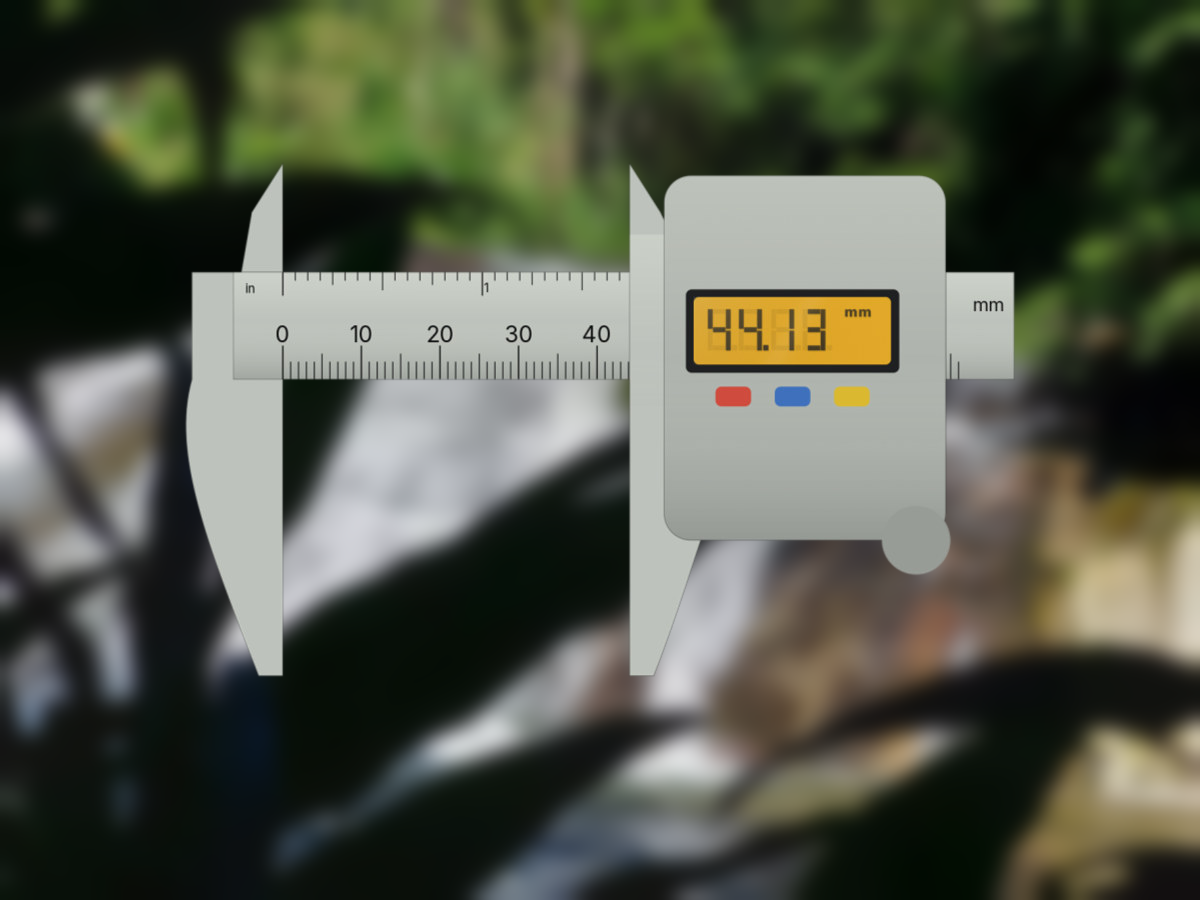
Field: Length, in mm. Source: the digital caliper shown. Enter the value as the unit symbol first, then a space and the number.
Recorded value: mm 44.13
